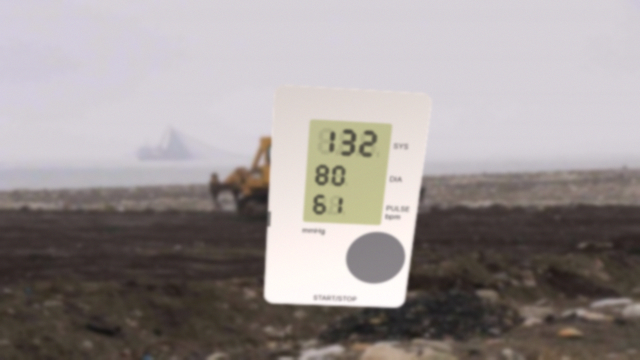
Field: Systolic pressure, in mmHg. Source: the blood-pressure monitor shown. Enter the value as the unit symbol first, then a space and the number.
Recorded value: mmHg 132
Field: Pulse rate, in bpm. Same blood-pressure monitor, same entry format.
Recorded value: bpm 61
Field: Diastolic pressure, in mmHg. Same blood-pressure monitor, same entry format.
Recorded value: mmHg 80
